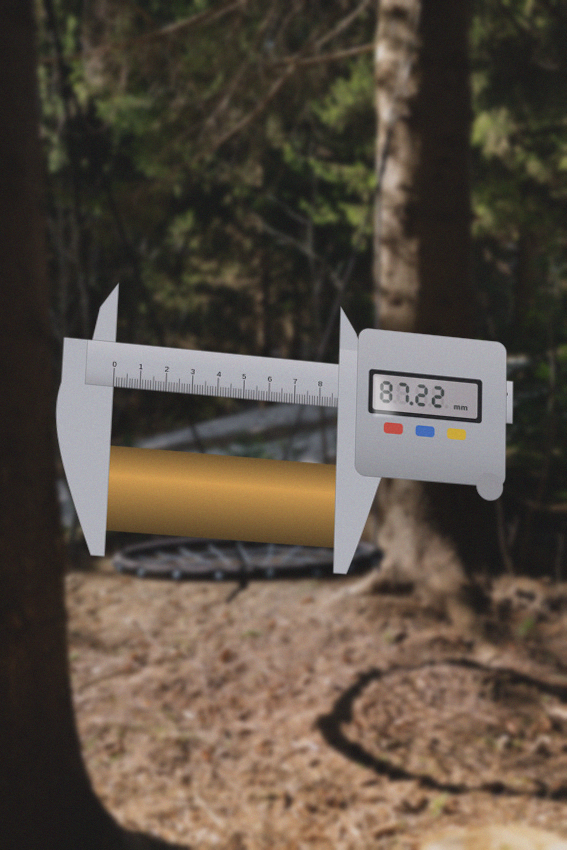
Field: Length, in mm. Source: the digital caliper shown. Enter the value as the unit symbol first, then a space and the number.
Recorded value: mm 87.22
